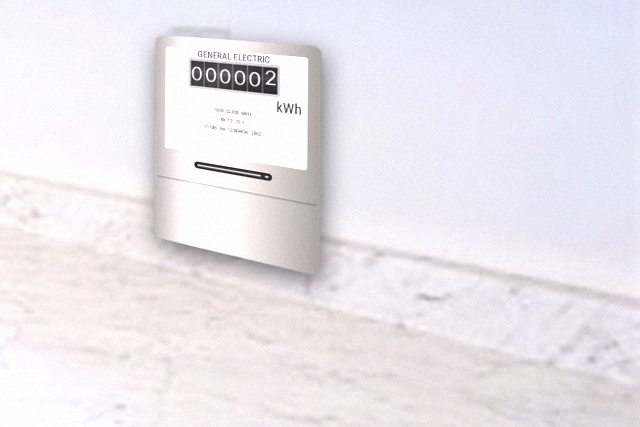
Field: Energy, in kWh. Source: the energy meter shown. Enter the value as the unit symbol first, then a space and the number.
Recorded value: kWh 2
